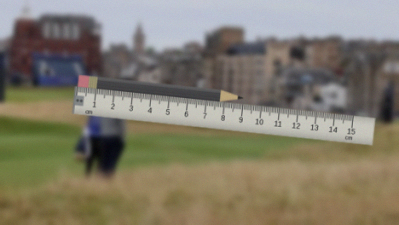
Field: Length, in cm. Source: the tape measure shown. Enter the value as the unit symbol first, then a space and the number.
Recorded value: cm 9
